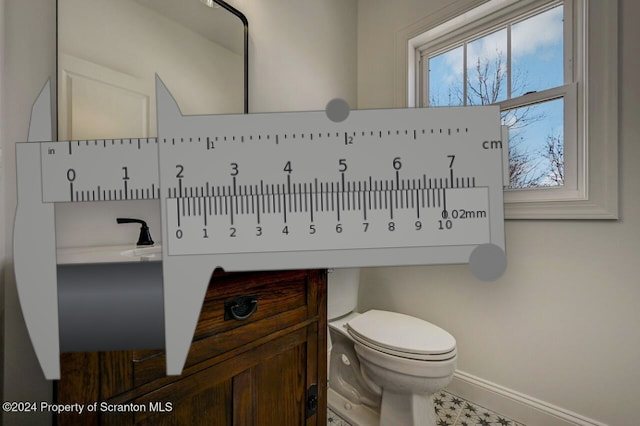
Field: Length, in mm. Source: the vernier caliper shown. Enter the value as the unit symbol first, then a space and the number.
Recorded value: mm 19.5
